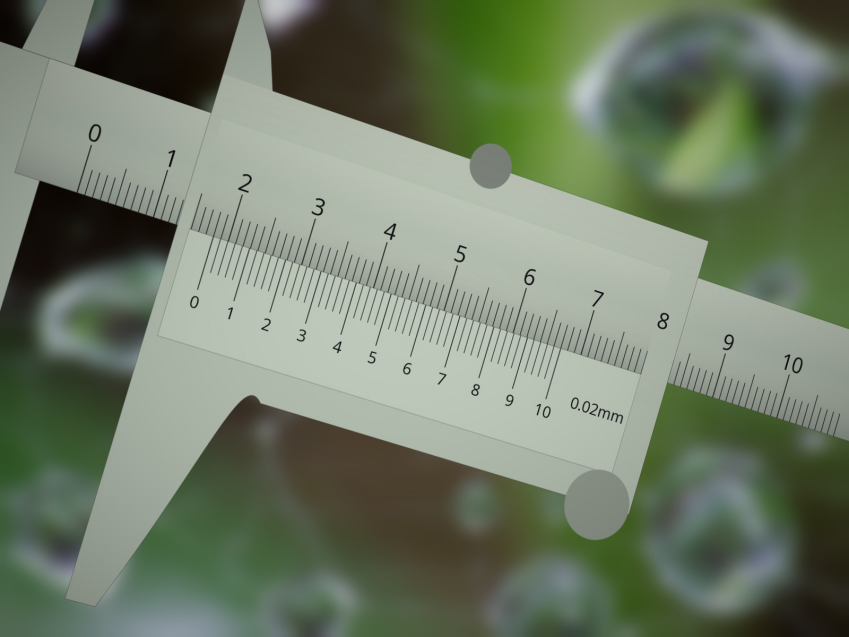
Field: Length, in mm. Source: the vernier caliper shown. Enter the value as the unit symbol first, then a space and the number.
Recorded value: mm 18.0
